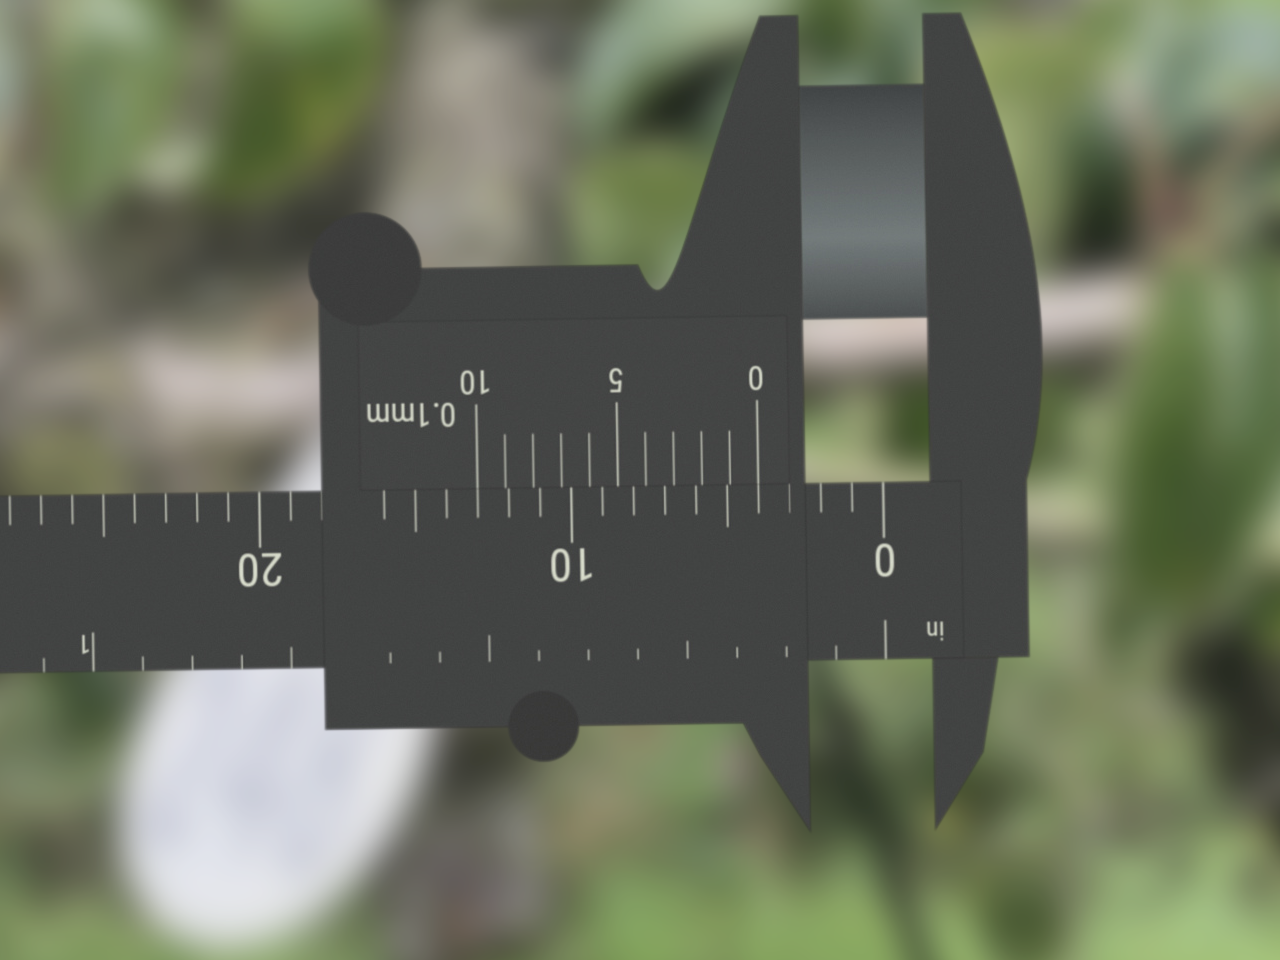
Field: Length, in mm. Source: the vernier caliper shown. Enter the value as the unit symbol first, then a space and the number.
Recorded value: mm 4.0
